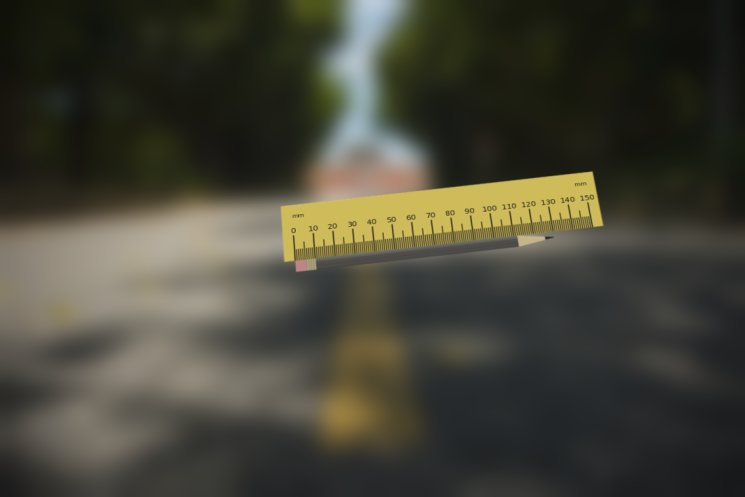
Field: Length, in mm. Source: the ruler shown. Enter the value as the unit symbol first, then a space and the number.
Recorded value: mm 130
